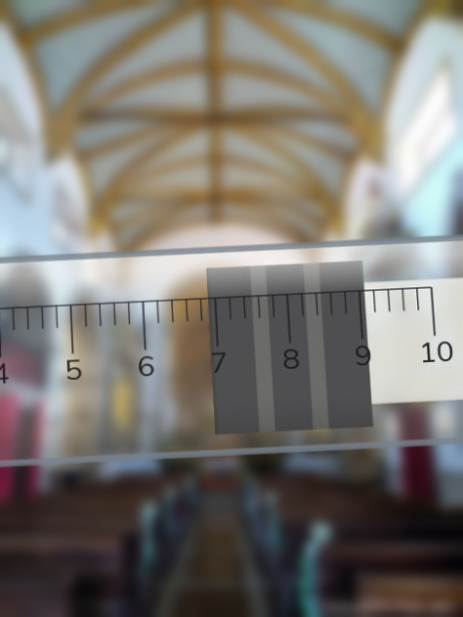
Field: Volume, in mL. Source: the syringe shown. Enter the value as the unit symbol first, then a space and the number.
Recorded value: mL 6.9
